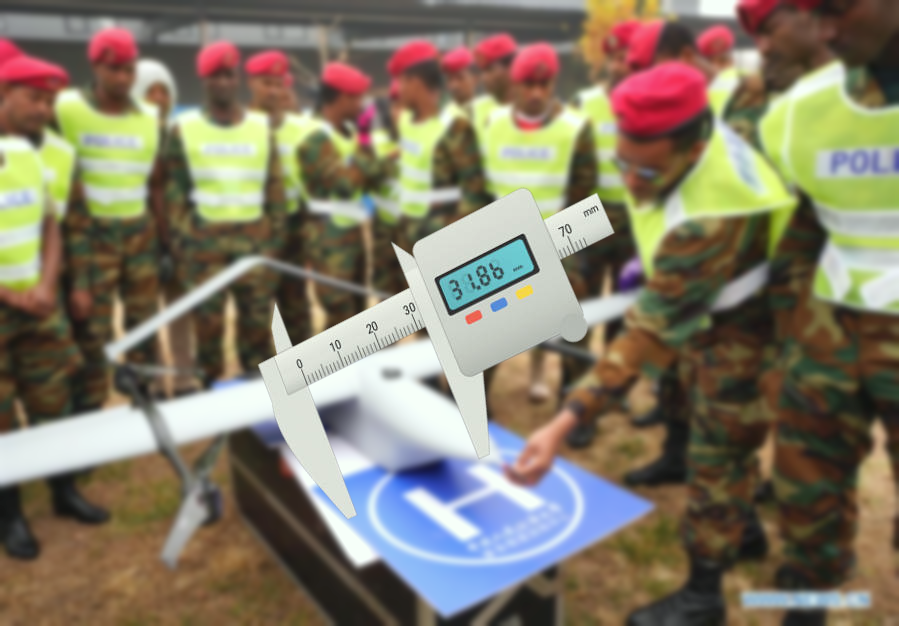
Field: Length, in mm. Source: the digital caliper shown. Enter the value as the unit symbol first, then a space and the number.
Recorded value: mm 31.86
